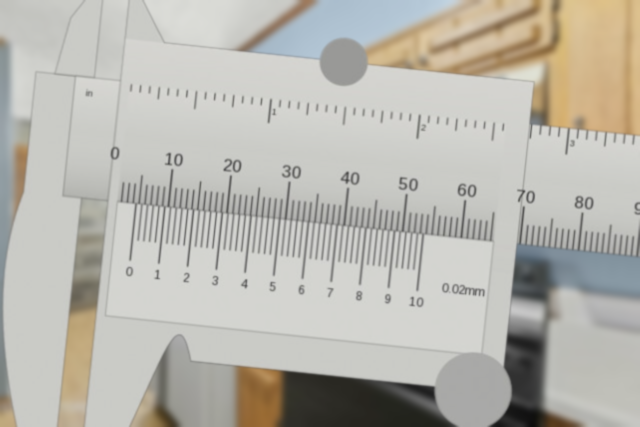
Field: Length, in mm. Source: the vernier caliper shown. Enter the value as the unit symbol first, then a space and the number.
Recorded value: mm 4.5
